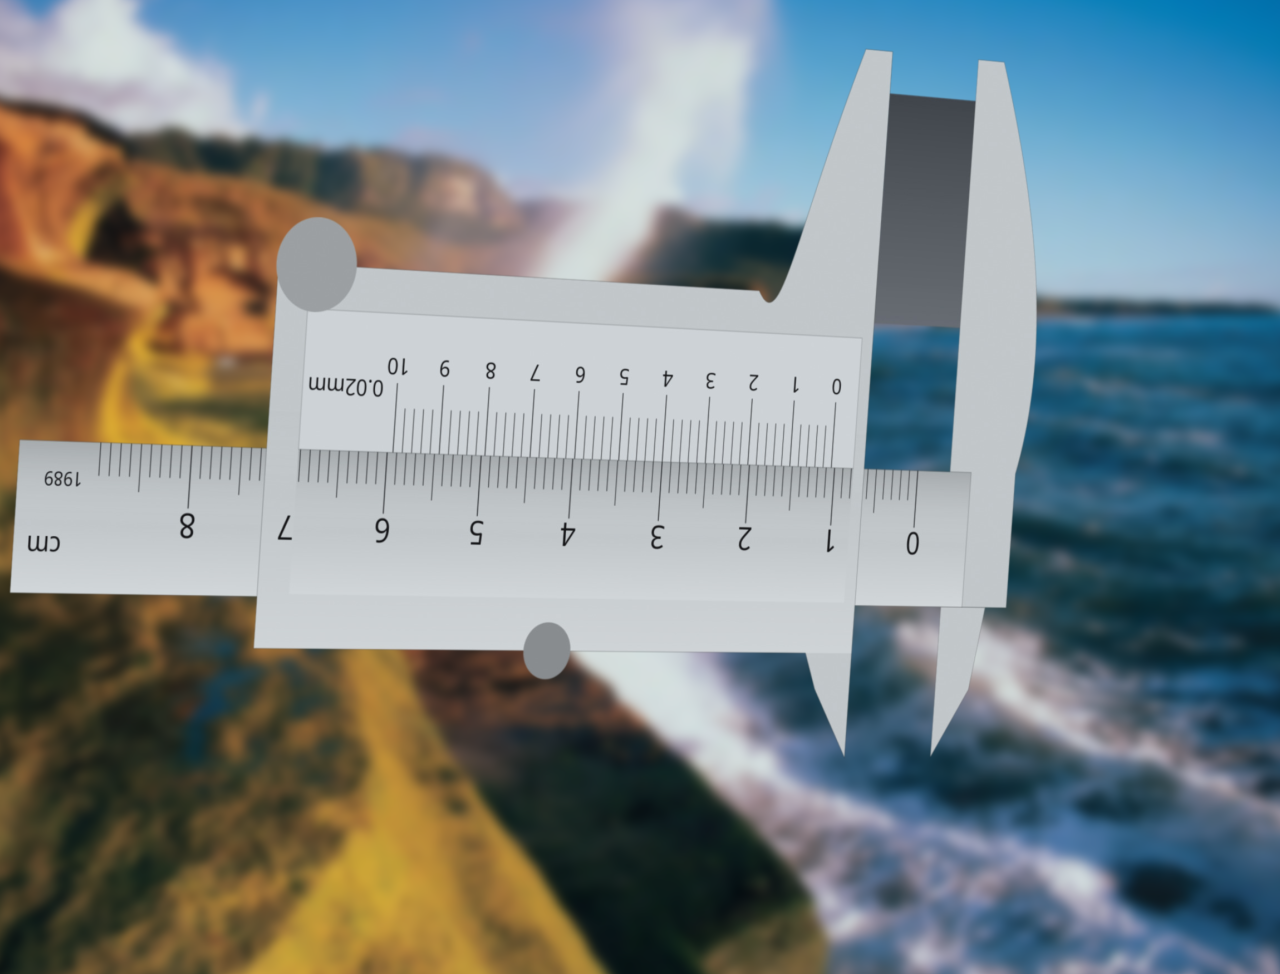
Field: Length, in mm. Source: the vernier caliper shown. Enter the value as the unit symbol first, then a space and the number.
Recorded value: mm 10.4
